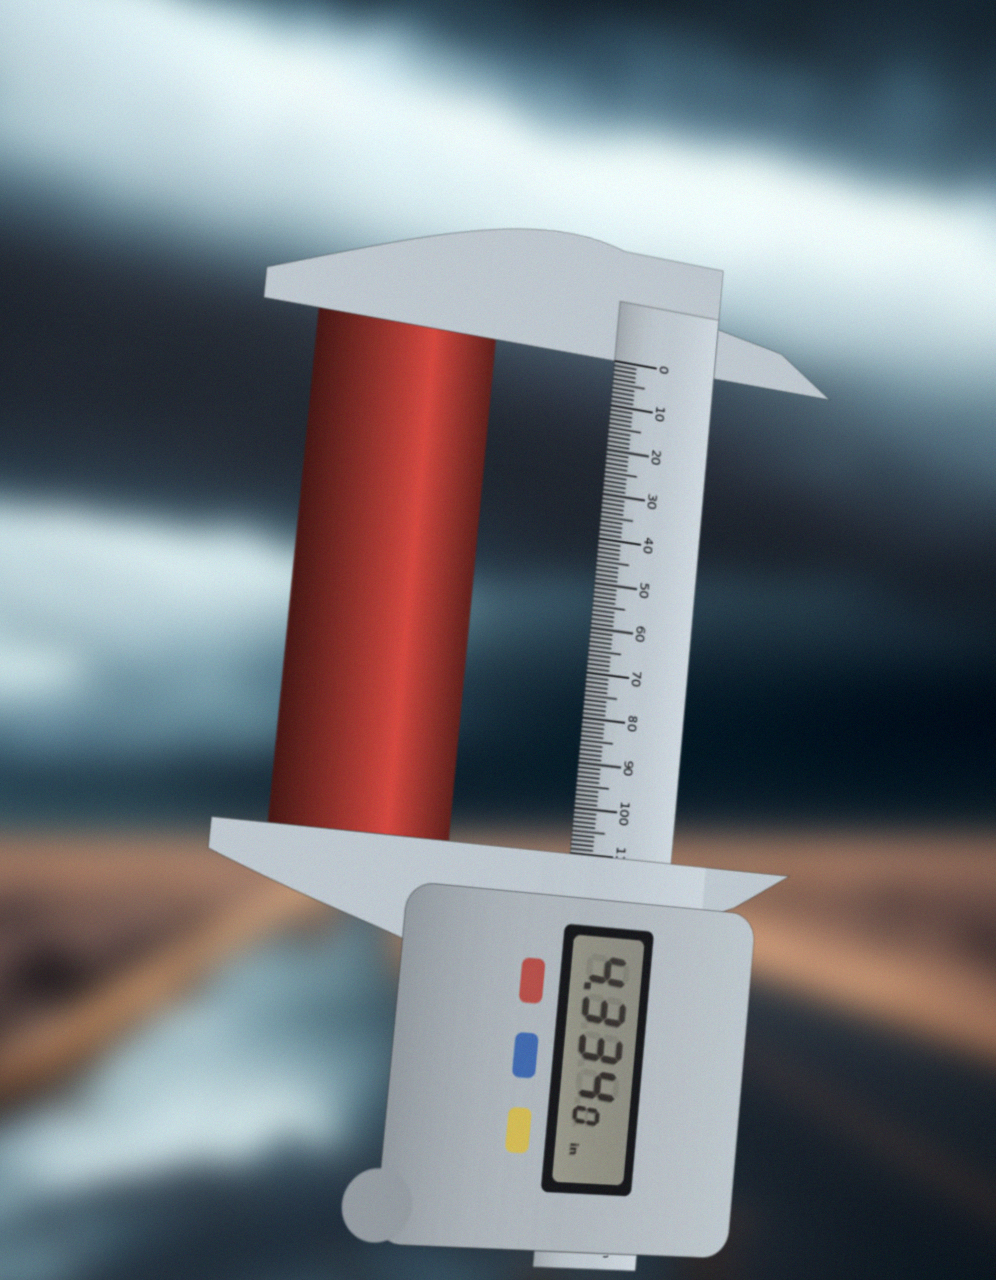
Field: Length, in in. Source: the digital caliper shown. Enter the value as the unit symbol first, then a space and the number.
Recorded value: in 4.3340
